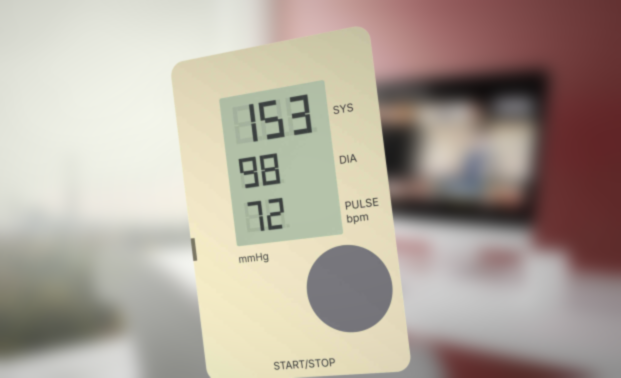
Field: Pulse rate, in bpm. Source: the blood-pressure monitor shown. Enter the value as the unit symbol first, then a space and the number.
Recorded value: bpm 72
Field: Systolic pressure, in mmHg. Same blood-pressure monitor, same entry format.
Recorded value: mmHg 153
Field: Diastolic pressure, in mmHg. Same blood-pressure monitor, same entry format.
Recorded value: mmHg 98
